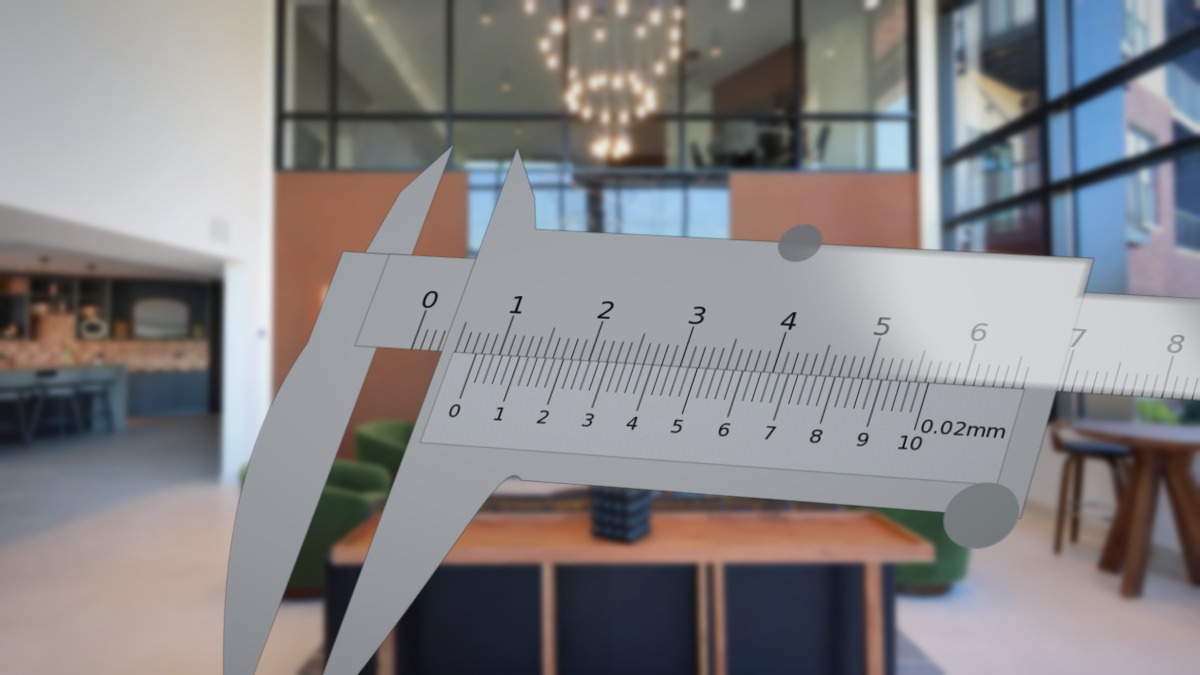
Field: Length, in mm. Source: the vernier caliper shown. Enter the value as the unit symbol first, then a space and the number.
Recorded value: mm 7.4
